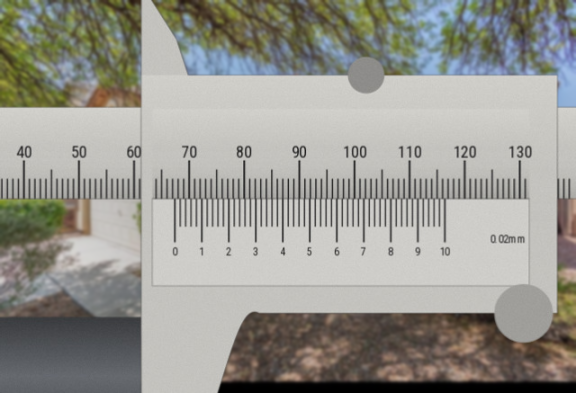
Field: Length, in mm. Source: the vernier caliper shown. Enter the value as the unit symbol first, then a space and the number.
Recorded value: mm 67.4
